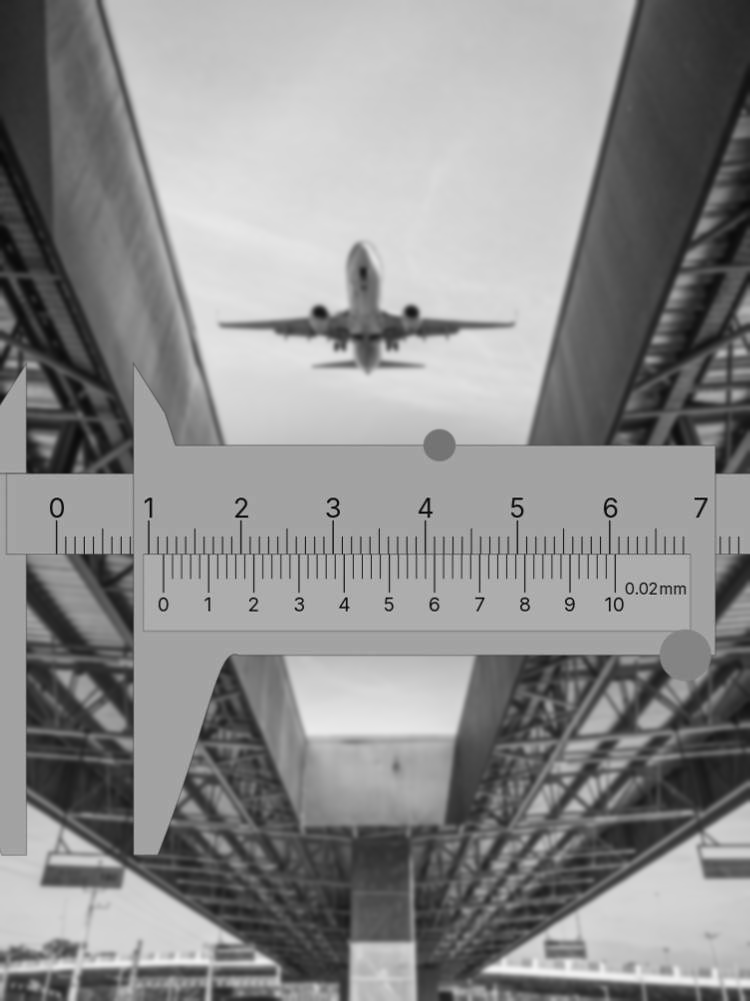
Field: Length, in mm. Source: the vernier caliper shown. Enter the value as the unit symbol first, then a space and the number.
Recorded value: mm 11.6
